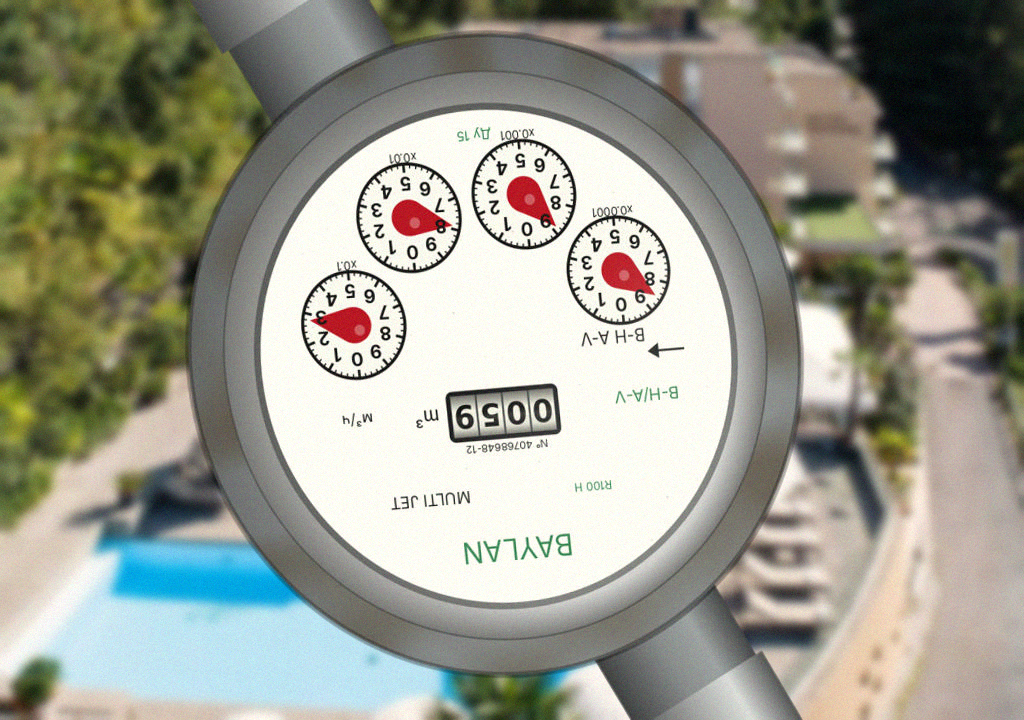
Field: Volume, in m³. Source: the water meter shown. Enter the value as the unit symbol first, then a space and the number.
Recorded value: m³ 59.2788
